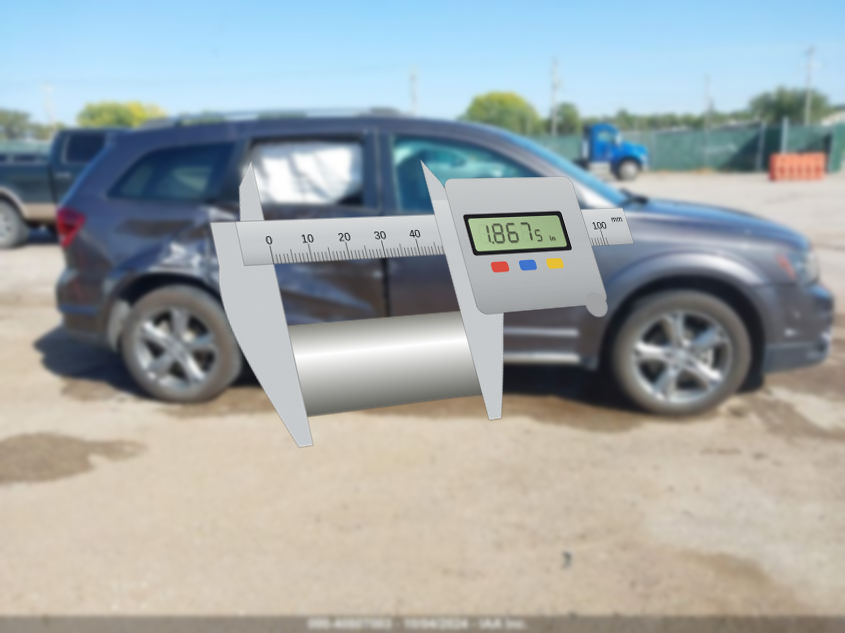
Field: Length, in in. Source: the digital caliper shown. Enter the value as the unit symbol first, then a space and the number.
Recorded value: in 1.8675
